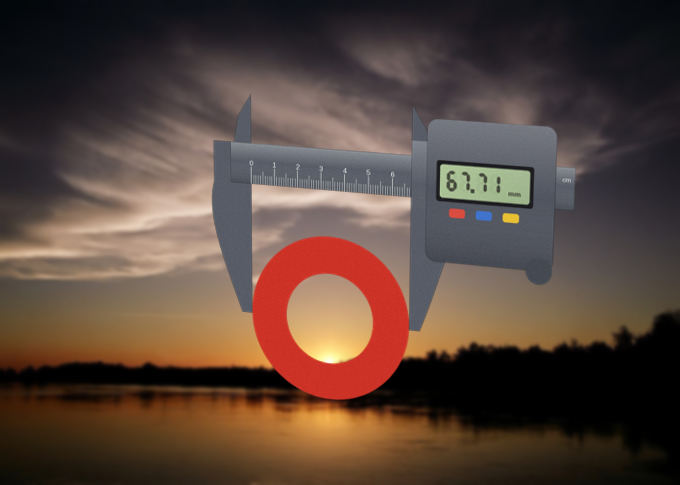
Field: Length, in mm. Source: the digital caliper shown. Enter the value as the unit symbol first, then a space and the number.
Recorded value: mm 67.71
